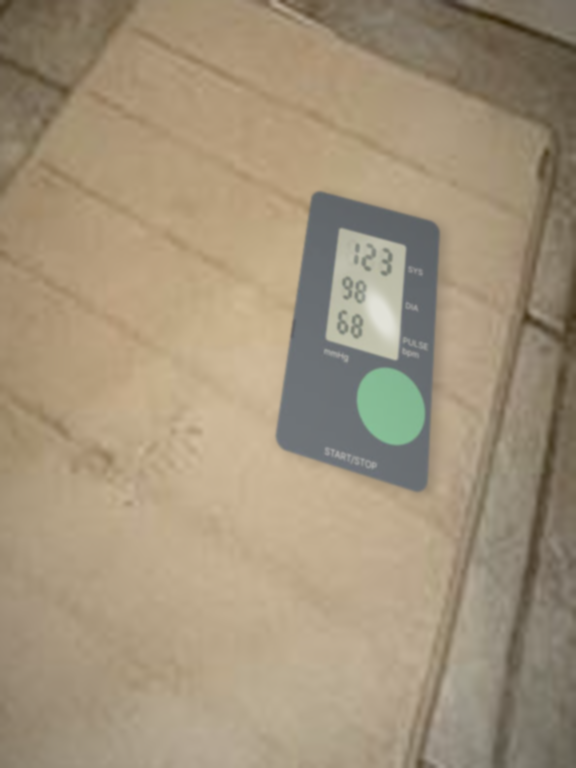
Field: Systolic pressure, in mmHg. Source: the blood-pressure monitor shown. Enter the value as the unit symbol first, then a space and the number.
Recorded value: mmHg 123
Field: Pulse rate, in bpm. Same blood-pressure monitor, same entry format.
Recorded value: bpm 68
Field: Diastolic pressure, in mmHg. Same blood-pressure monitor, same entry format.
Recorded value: mmHg 98
